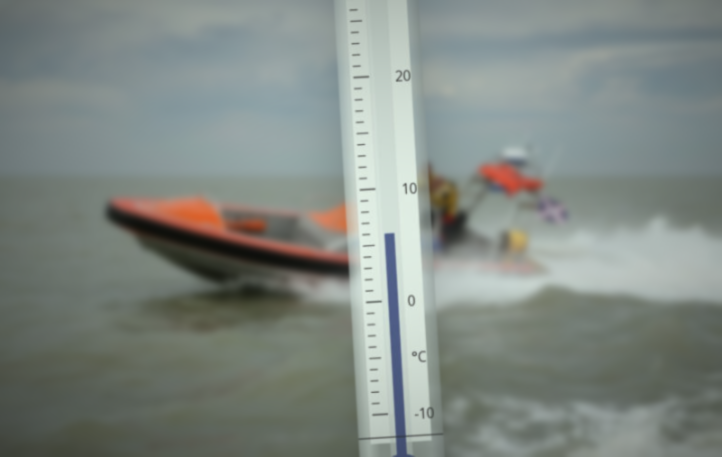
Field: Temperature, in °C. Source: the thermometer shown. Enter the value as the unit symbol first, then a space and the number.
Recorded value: °C 6
